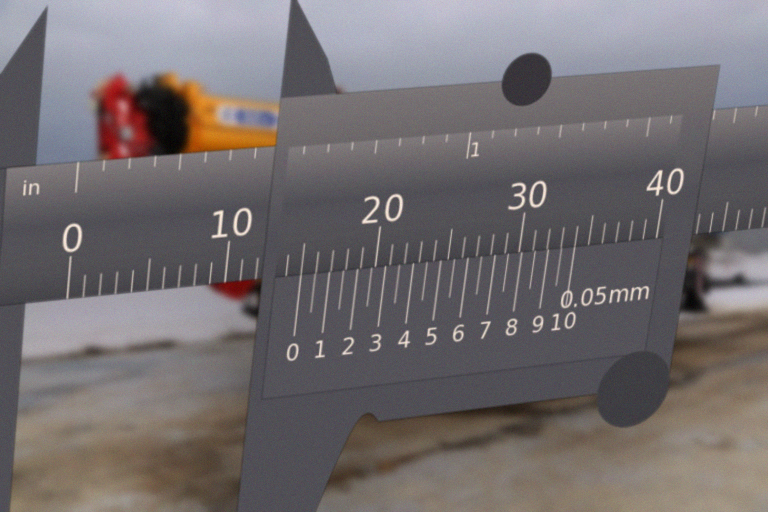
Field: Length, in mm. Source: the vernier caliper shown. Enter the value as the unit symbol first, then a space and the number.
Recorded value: mm 15.0
